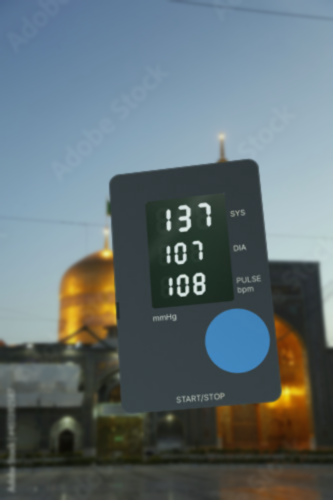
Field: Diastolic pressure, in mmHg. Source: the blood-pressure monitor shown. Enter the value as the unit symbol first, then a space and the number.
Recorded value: mmHg 107
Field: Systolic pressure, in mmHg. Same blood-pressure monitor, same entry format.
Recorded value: mmHg 137
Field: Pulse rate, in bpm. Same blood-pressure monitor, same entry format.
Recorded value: bpm 108
